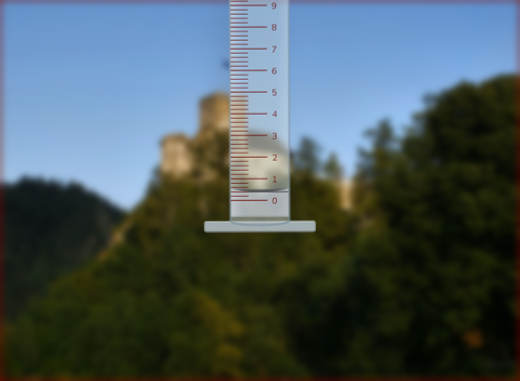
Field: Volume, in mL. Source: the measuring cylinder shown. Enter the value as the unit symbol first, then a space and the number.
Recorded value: mL 0.4
